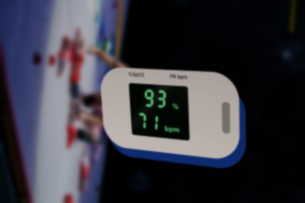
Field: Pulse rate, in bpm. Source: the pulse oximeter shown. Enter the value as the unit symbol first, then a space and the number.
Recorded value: bpm 71
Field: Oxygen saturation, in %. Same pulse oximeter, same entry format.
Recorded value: % 93
